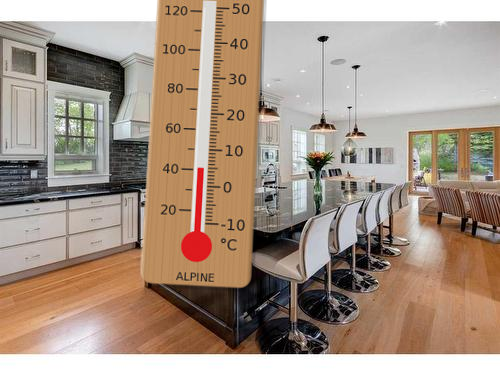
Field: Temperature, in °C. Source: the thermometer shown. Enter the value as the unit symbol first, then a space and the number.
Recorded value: °C 5
